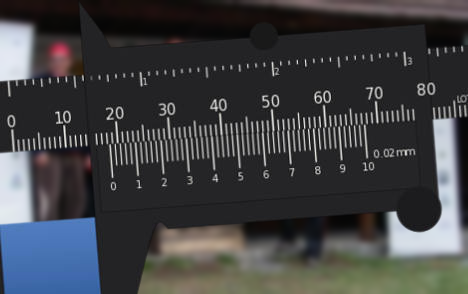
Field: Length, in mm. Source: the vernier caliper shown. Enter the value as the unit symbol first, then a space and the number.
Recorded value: mm 18.5
